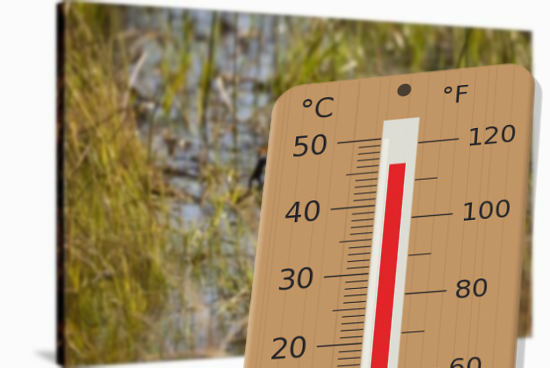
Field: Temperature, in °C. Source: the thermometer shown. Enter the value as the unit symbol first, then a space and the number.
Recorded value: °C 46
